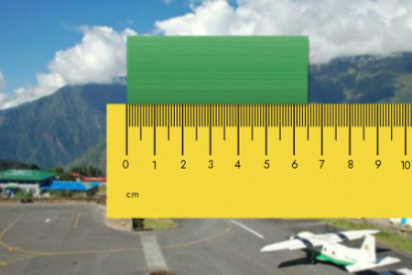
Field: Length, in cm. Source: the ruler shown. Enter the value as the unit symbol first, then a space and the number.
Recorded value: cm 6.5
